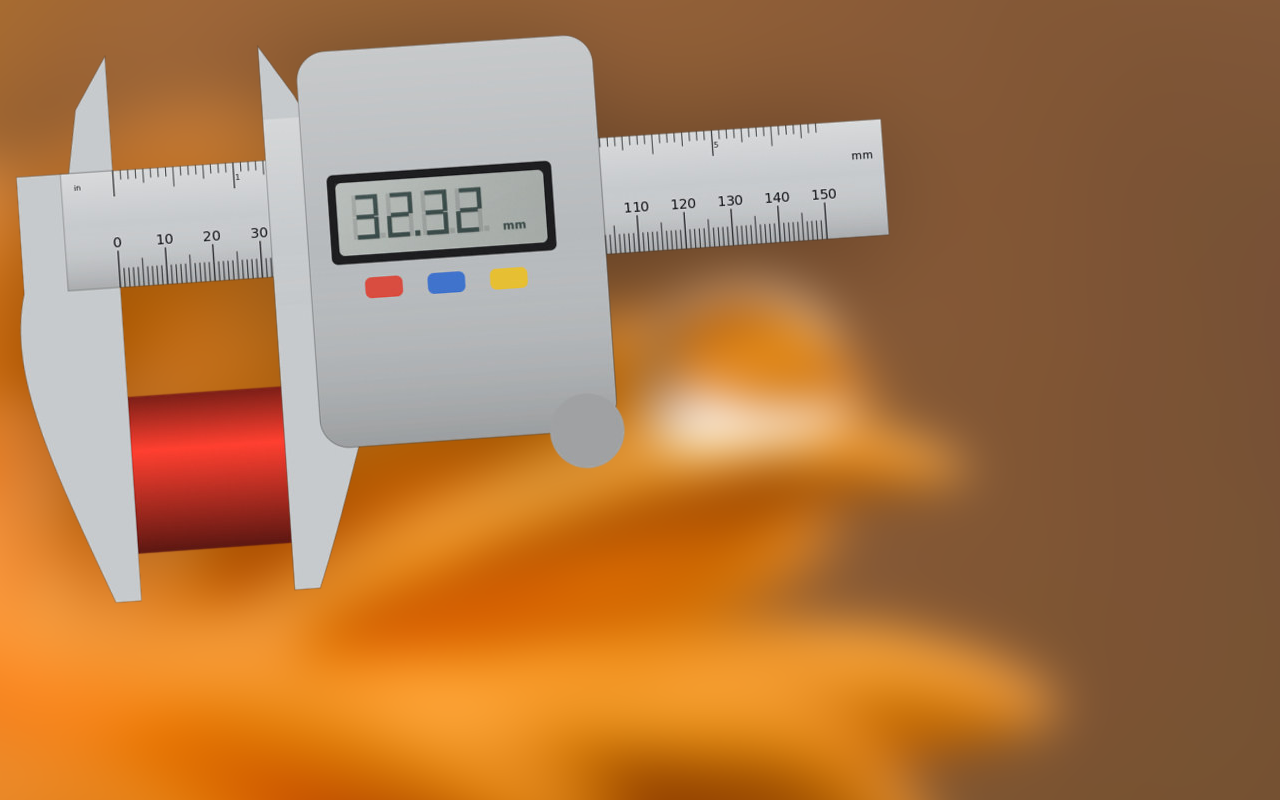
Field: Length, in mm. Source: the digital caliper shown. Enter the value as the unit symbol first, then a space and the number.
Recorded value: mm 32.32
